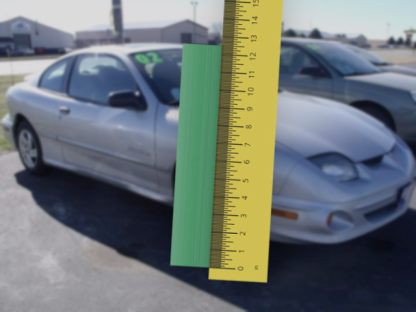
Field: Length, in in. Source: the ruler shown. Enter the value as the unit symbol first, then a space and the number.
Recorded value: in 12.5
